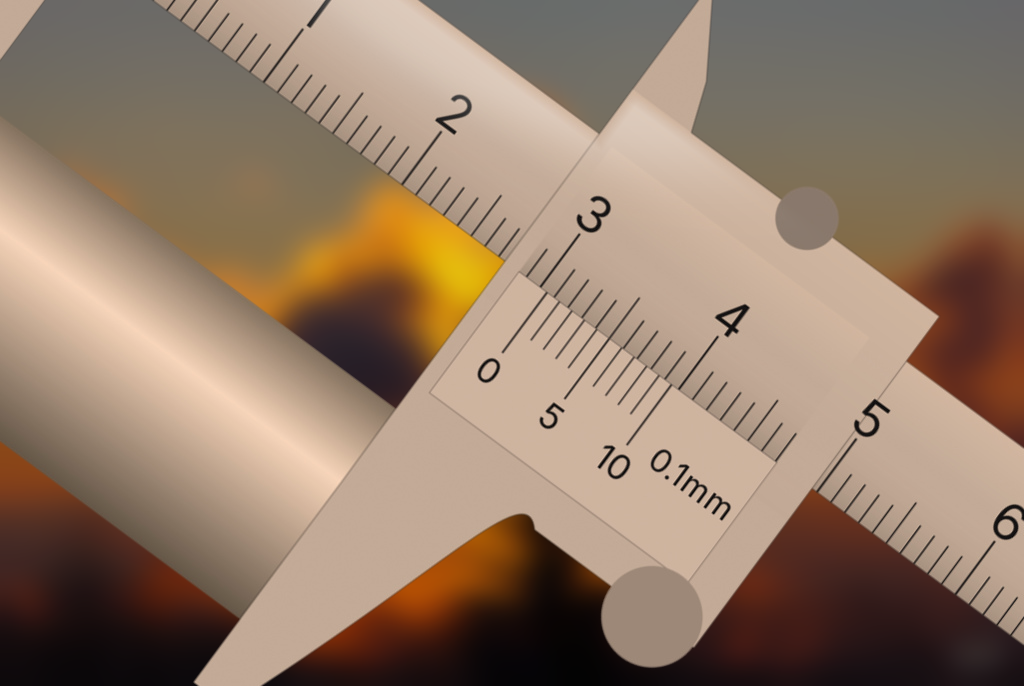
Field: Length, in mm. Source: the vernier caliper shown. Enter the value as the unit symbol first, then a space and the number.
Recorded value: mm 30.5
